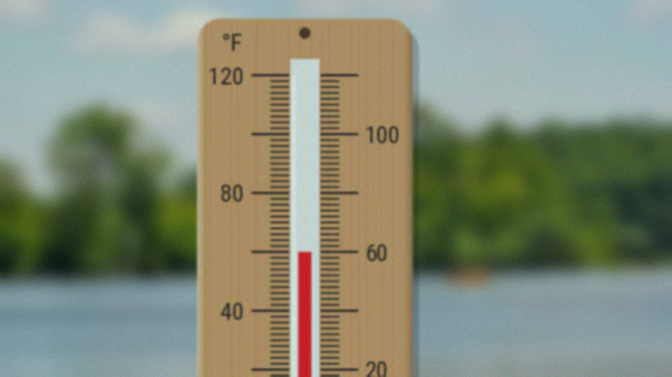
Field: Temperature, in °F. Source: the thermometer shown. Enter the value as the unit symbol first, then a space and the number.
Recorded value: °F 60
